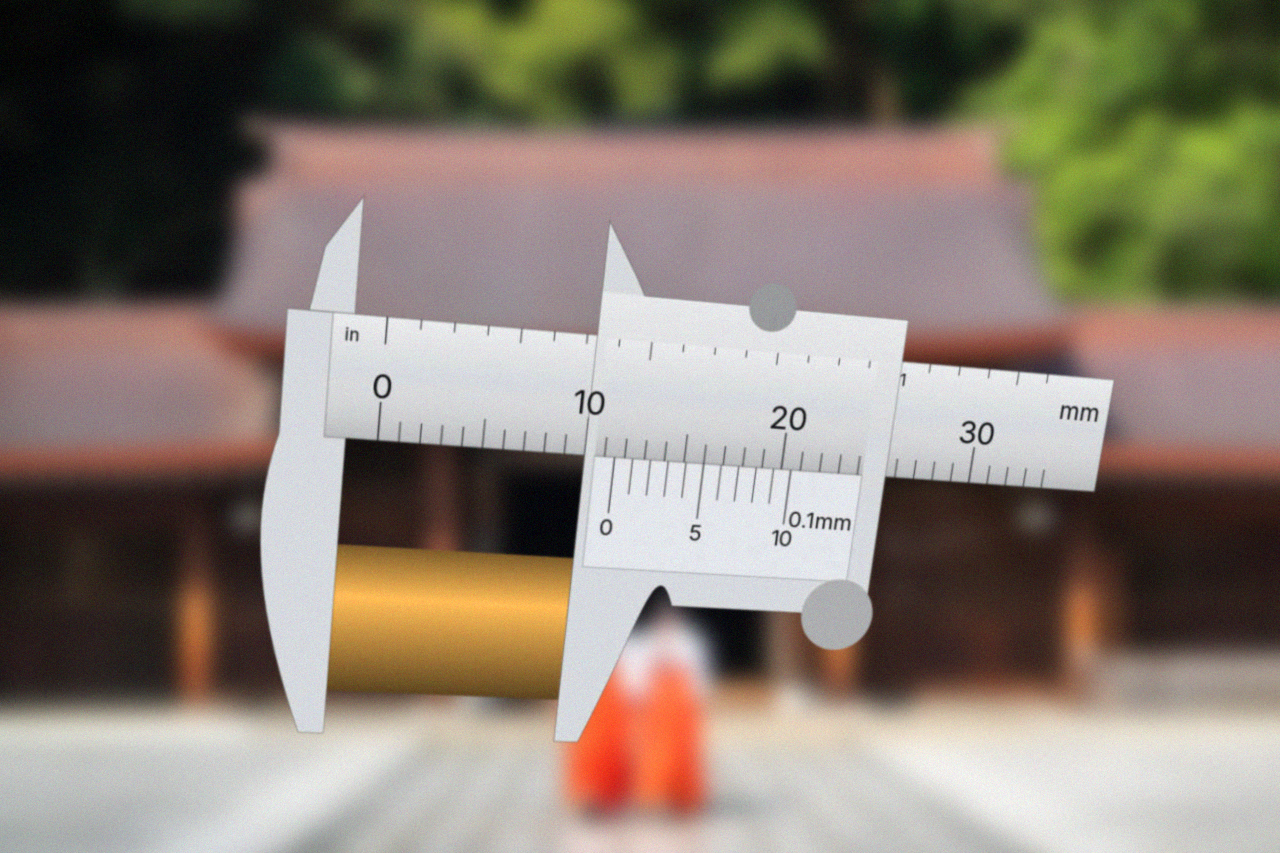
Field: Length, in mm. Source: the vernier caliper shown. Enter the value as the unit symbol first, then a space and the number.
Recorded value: mm 11.5
